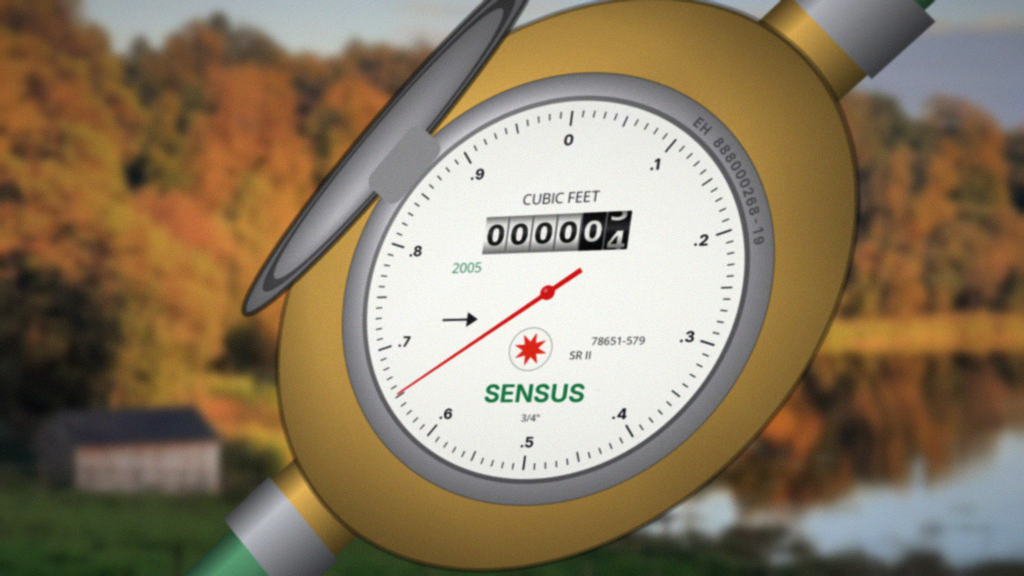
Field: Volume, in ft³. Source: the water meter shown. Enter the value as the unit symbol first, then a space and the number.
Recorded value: ft³ 3.65
